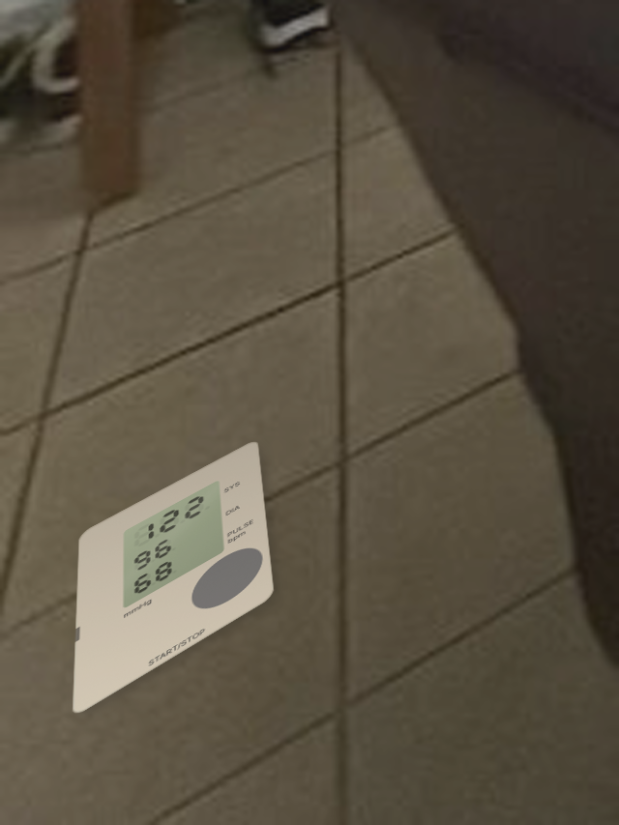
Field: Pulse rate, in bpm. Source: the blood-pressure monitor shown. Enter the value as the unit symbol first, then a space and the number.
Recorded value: bpm 68
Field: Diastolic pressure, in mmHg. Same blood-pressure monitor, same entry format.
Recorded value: mmHg 96
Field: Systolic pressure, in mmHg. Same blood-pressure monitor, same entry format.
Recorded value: mmHg 122
